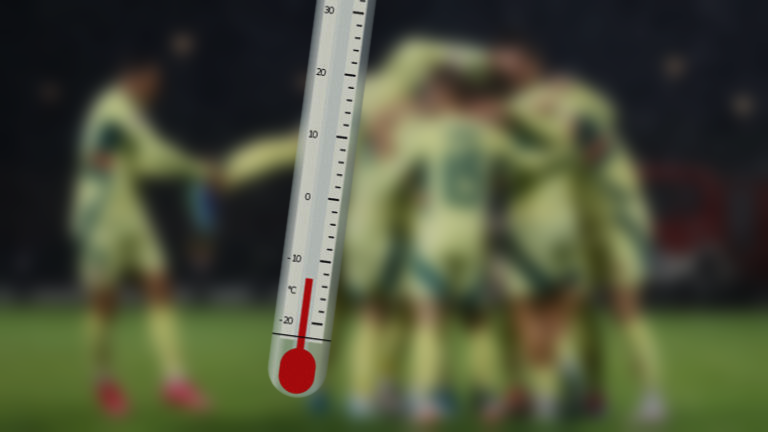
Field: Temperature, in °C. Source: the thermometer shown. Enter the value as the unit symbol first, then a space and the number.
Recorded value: °C -13
